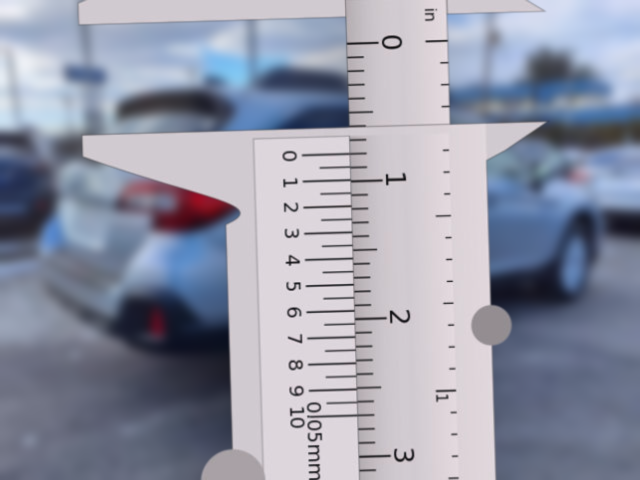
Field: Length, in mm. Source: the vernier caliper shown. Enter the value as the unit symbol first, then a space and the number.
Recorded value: mm 8.0
